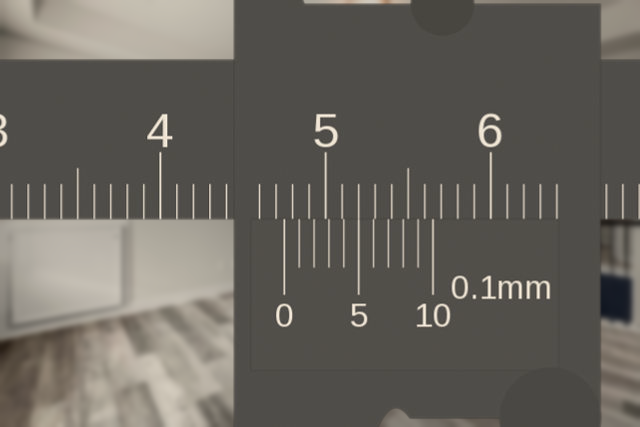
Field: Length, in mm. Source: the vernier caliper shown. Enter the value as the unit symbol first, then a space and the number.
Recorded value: mm 47.5
